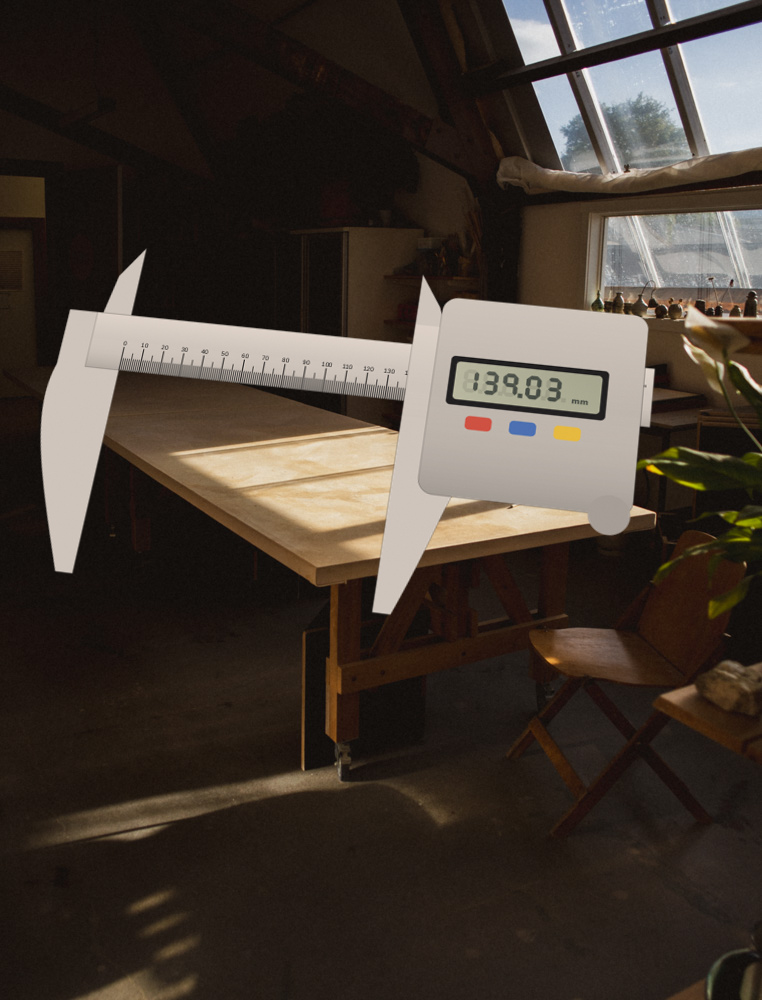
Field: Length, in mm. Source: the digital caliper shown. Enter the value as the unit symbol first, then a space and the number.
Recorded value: mm 139.03
